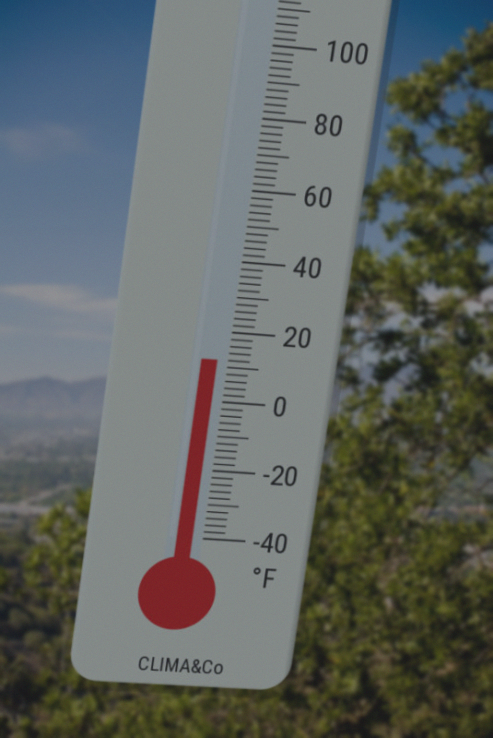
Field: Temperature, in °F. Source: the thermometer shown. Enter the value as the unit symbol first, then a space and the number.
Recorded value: °F 12
